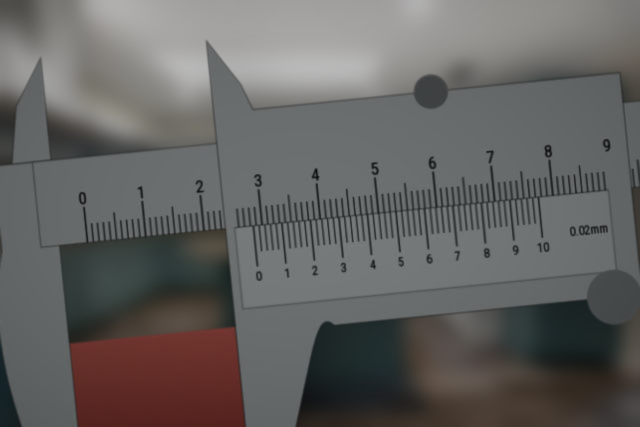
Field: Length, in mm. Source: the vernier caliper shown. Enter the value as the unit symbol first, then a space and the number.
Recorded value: mm 28.5
